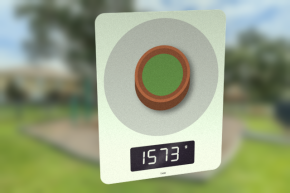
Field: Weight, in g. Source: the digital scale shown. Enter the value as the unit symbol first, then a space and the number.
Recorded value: g 1573
